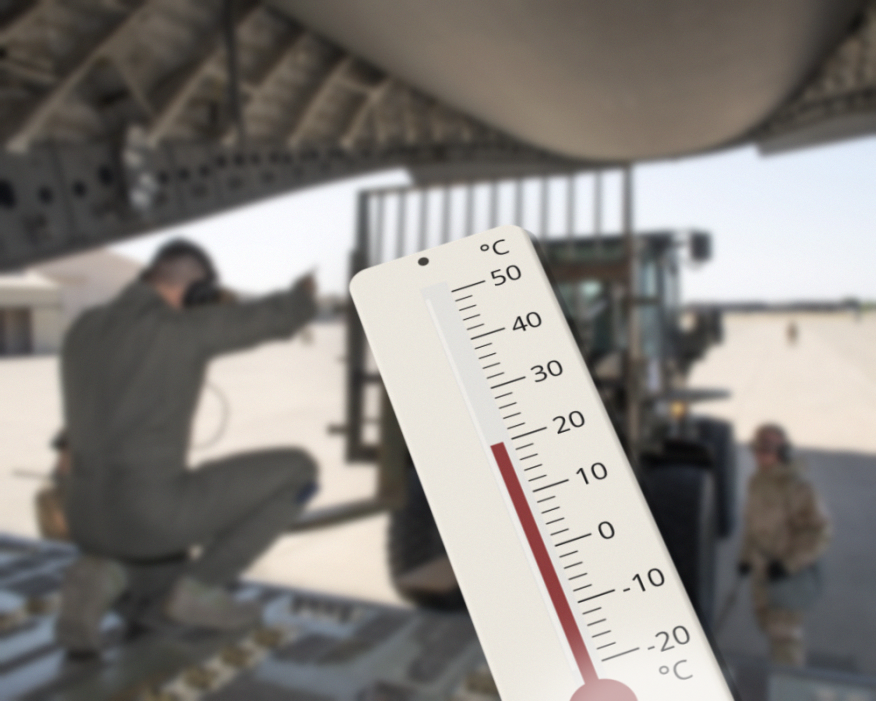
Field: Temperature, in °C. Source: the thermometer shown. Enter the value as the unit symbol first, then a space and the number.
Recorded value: °C 20
